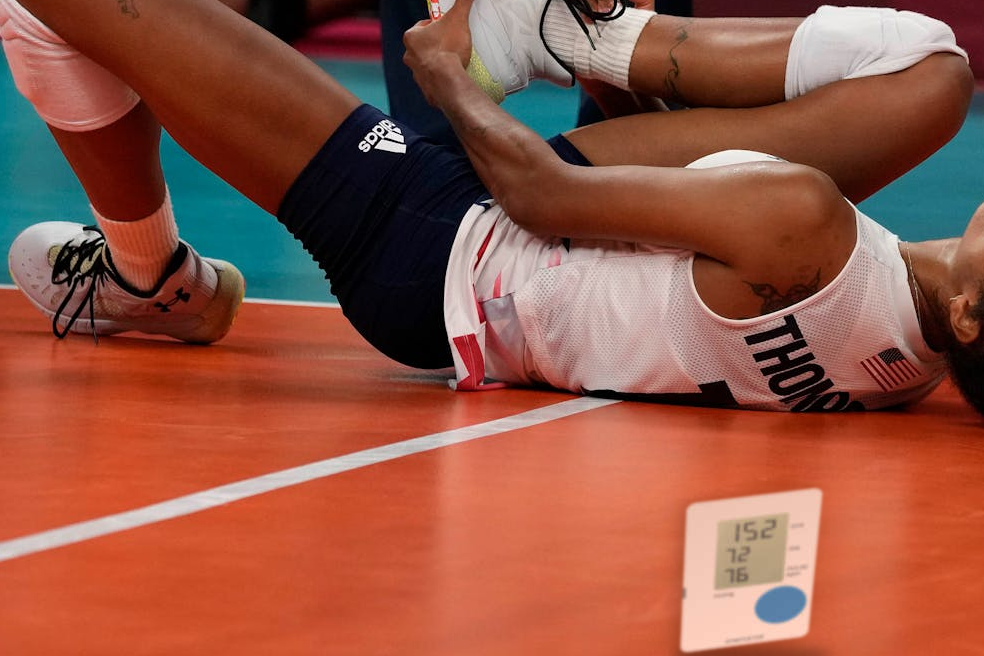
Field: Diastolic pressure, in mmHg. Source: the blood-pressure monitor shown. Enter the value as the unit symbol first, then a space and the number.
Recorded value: mmHg 72
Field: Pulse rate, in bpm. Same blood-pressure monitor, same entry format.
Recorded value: bpm 76
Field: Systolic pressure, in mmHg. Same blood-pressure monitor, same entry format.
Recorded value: mmHg 152
